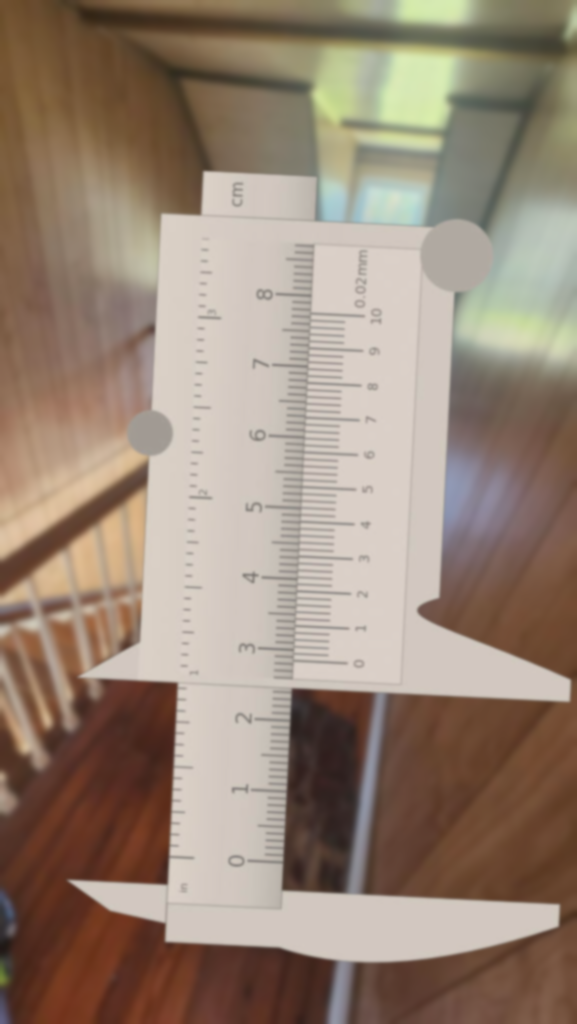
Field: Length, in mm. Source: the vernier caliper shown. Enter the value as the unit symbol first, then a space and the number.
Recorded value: mm 28.5
